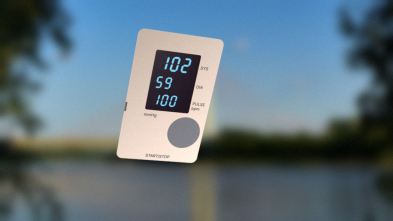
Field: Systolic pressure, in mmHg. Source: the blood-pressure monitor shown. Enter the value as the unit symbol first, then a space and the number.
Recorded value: mmHg 102
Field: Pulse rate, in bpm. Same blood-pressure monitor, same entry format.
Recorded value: bpm 100
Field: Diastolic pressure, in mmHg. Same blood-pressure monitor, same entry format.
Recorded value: mmHg 59
